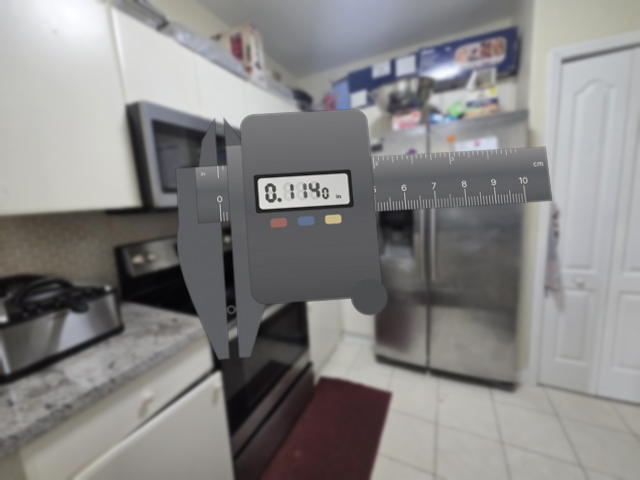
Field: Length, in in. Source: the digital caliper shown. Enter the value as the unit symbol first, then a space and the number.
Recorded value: in 0.1140
